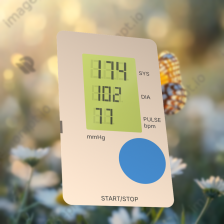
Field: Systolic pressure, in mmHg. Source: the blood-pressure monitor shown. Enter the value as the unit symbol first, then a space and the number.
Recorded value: mmHg 174
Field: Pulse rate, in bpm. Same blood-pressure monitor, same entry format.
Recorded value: bpm 77
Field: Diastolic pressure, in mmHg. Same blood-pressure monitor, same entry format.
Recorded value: mmHg 102
